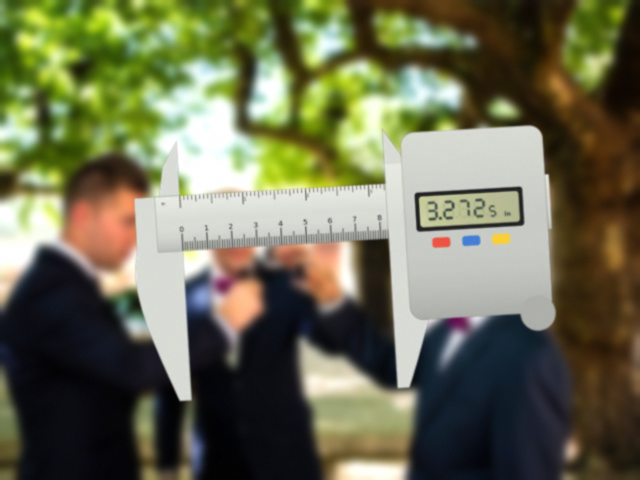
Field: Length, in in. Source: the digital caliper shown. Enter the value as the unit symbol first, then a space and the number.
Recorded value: in 3.2725
